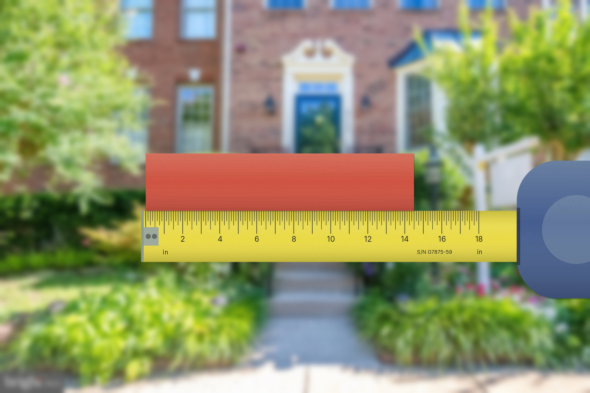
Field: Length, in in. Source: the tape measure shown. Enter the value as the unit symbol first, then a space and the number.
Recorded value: in 14.5
